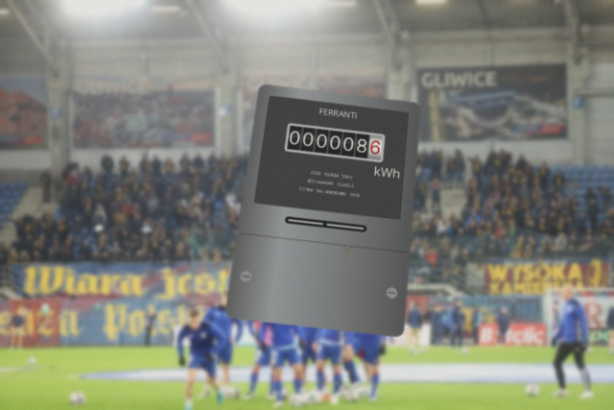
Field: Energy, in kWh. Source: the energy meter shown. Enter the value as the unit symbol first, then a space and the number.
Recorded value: kWh 8.6
